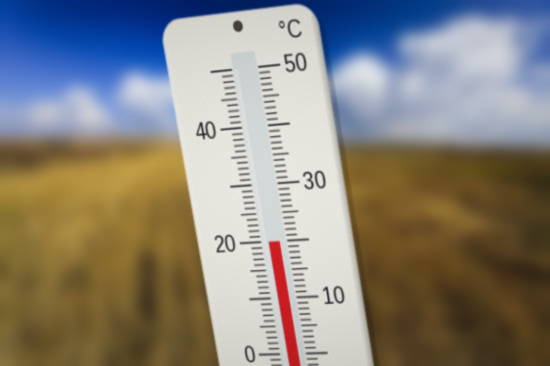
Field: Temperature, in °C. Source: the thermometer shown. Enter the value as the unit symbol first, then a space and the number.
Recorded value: °C 20
